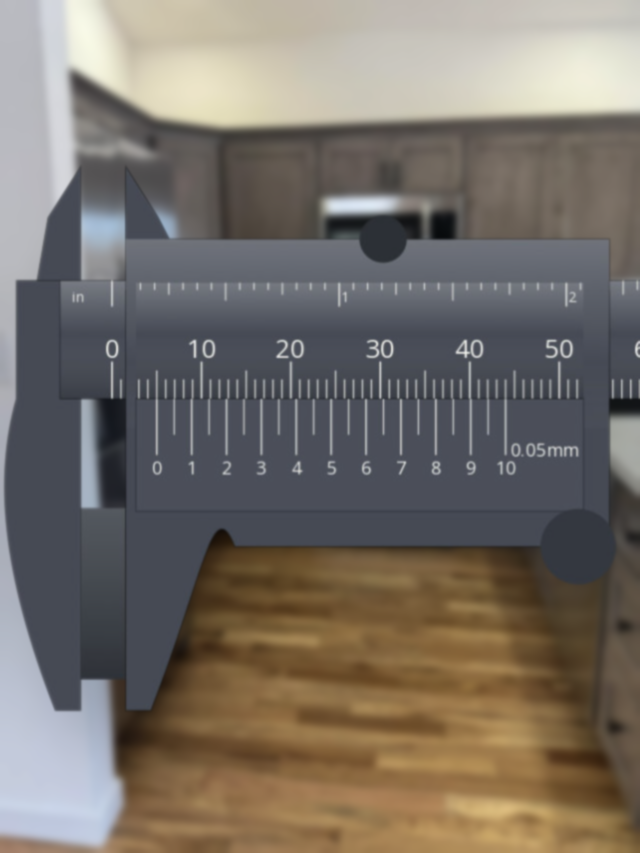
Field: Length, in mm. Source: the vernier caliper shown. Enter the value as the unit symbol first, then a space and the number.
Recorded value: mm 5.0
